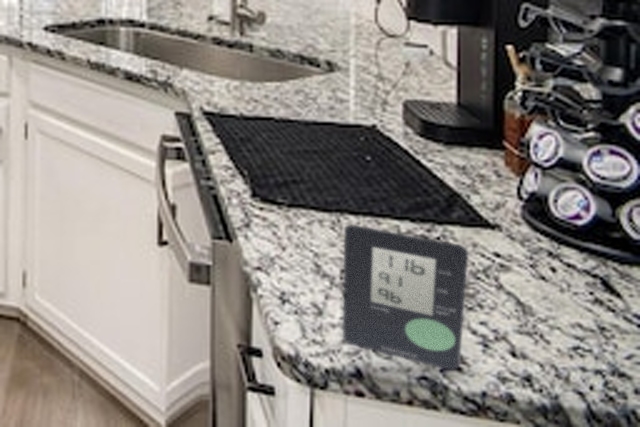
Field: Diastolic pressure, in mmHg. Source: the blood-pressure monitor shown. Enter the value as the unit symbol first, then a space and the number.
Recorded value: mmHg 91
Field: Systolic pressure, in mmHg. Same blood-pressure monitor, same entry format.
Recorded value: mmHg 116
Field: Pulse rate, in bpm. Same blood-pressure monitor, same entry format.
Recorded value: bpm 96
